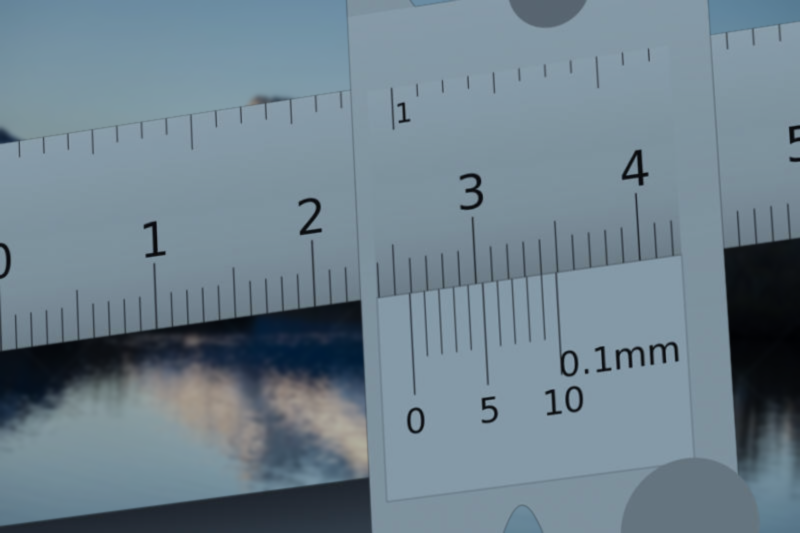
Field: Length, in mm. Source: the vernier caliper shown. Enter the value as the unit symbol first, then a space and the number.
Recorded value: mm 25.9
